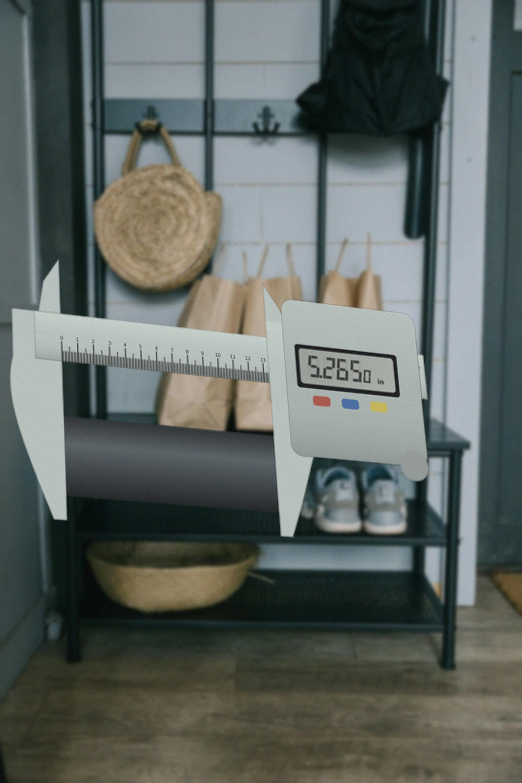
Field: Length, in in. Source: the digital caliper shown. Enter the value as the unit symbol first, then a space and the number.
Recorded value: in 5.2650
